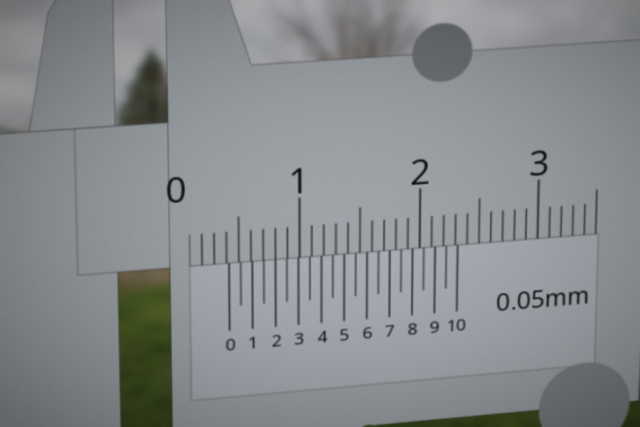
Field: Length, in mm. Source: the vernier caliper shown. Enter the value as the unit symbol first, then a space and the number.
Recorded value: mm 4.2
